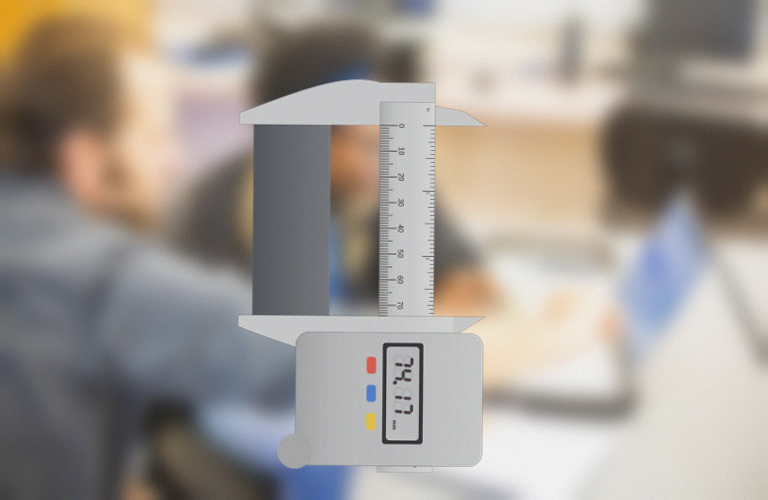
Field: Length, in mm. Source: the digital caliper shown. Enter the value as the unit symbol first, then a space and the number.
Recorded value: mm 74.17
